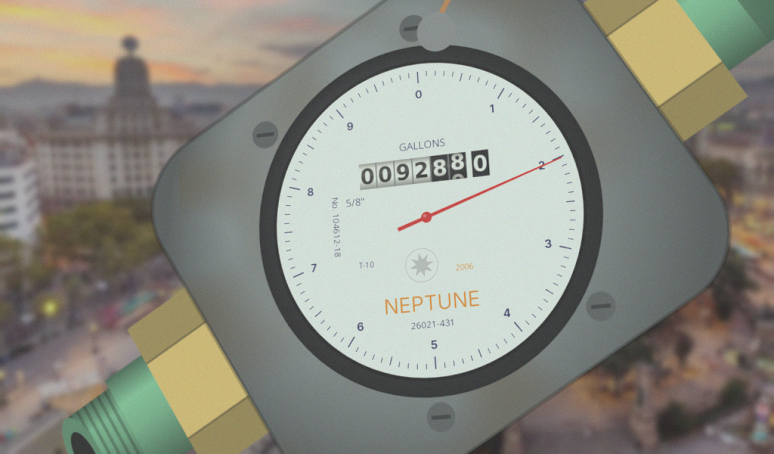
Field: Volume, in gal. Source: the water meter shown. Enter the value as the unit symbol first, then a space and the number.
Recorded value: gal 92882.0
